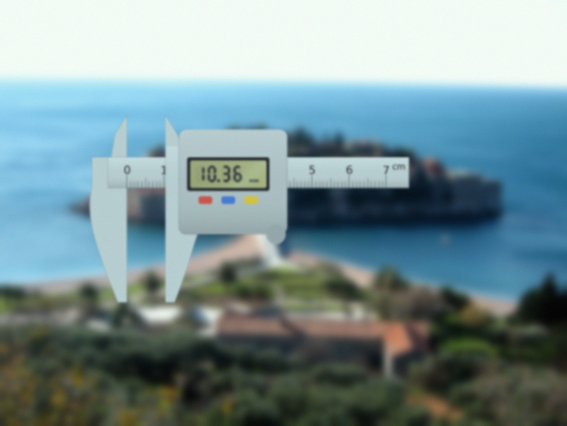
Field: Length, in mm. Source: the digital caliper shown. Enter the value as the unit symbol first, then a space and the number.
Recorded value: mm 10.36
